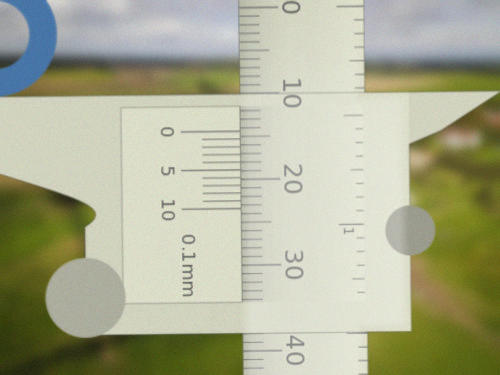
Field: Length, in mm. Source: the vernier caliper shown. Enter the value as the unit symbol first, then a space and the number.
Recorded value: mm 14.4
